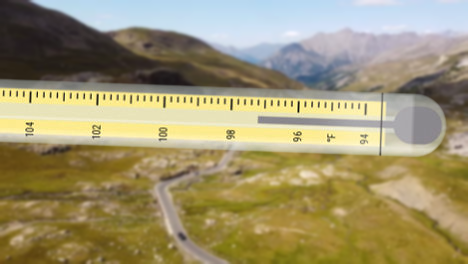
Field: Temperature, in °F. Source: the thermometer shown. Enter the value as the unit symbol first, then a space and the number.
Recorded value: °F 97.2
